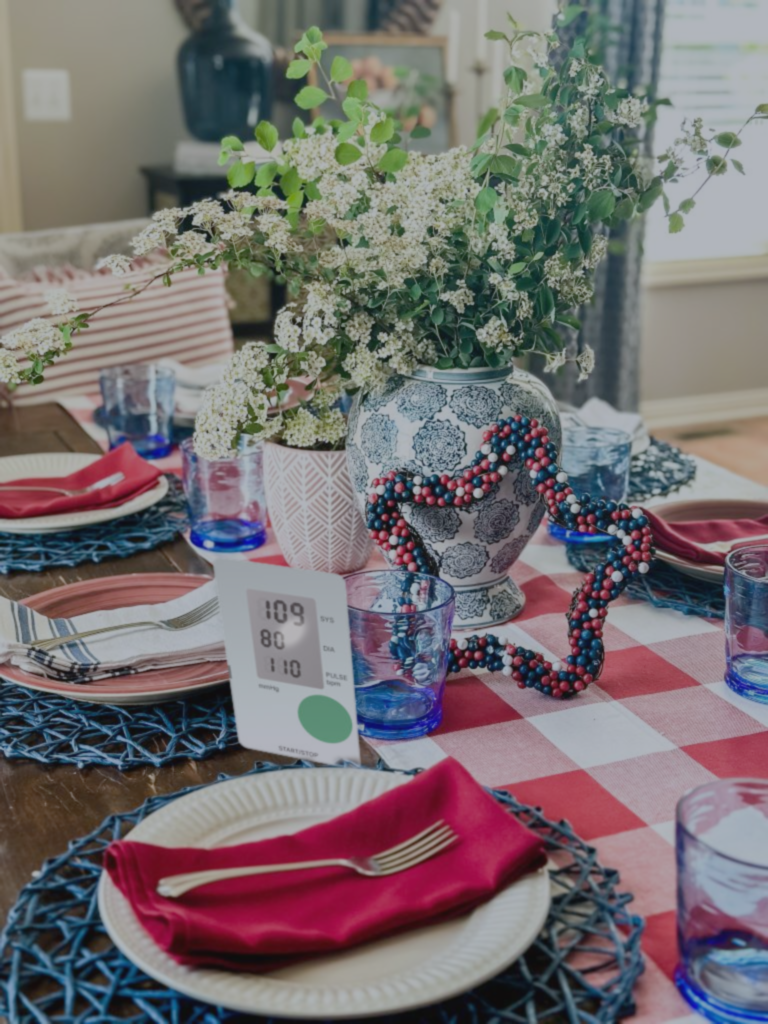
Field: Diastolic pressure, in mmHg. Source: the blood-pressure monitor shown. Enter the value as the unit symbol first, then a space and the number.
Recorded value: mmHg 80
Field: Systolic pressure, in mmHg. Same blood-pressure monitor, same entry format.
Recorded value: mmHg 109
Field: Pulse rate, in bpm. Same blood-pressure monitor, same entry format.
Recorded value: bpm 110
